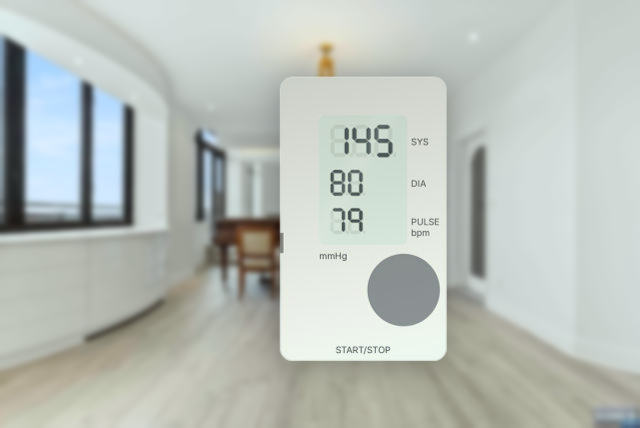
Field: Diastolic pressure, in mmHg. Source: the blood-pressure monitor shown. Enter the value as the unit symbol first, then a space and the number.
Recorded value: mmHg 80
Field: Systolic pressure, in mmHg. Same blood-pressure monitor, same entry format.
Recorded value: mmHg 145
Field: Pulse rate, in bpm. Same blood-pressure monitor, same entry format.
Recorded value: bpm 79
